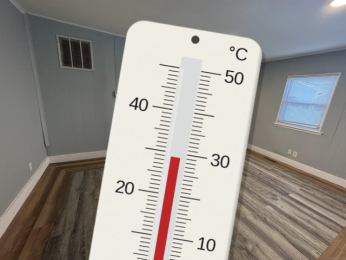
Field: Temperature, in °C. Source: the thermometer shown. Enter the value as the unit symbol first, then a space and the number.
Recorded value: °C 29
